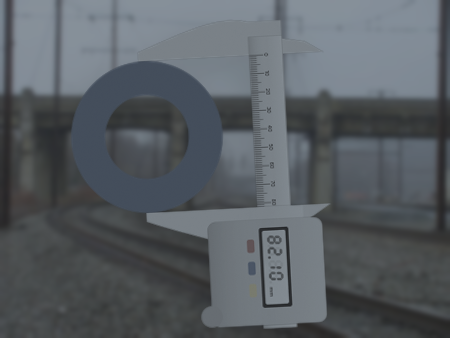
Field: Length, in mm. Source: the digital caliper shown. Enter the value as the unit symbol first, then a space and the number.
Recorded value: mm 82.10
